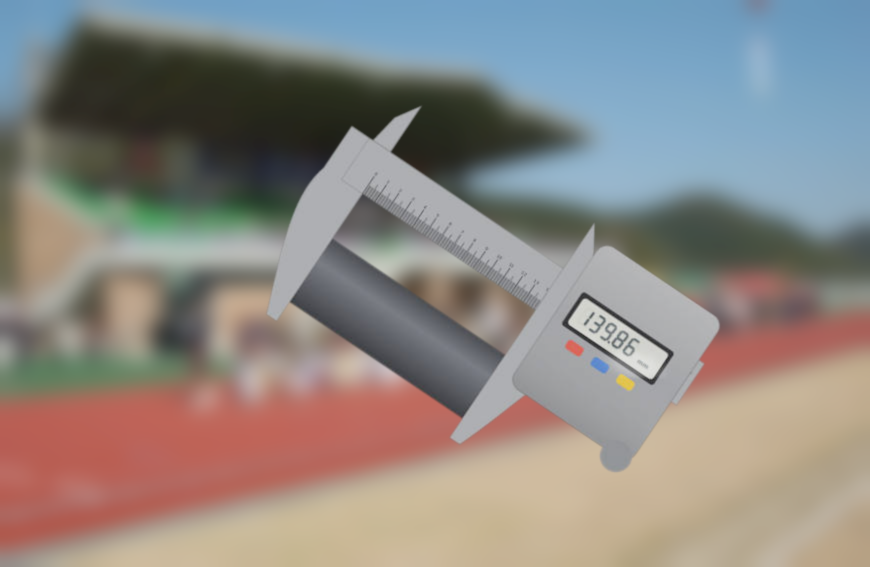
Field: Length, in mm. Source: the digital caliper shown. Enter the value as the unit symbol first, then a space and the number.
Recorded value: mm 139.86
